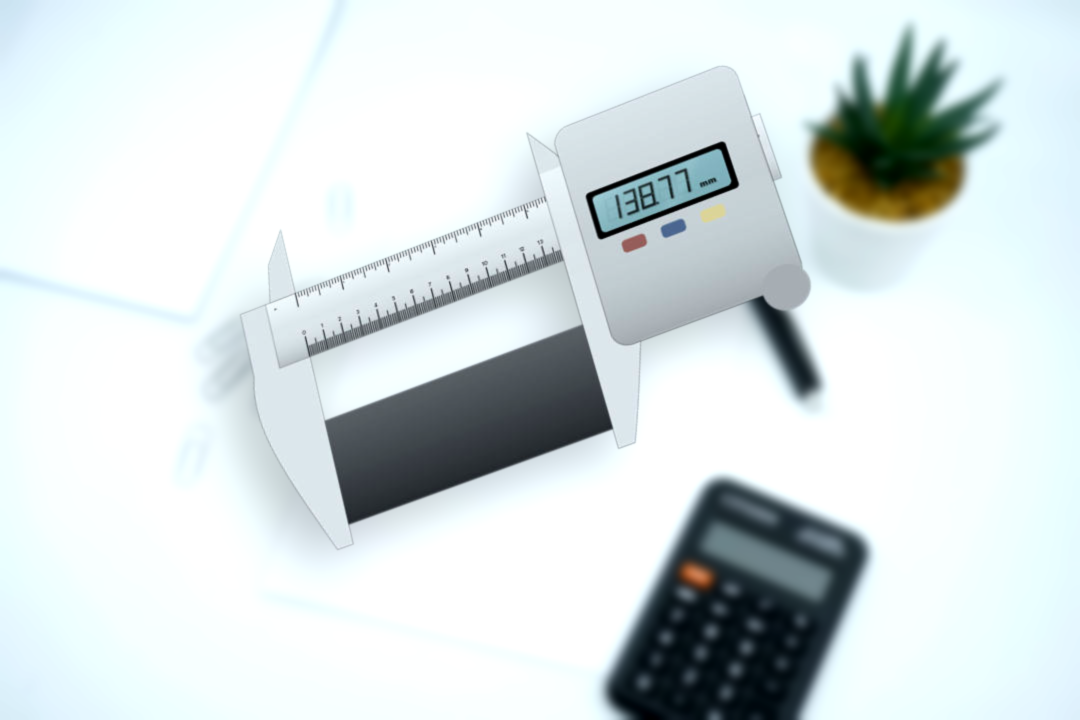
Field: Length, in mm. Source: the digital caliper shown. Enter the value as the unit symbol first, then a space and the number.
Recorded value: mm 138.77
